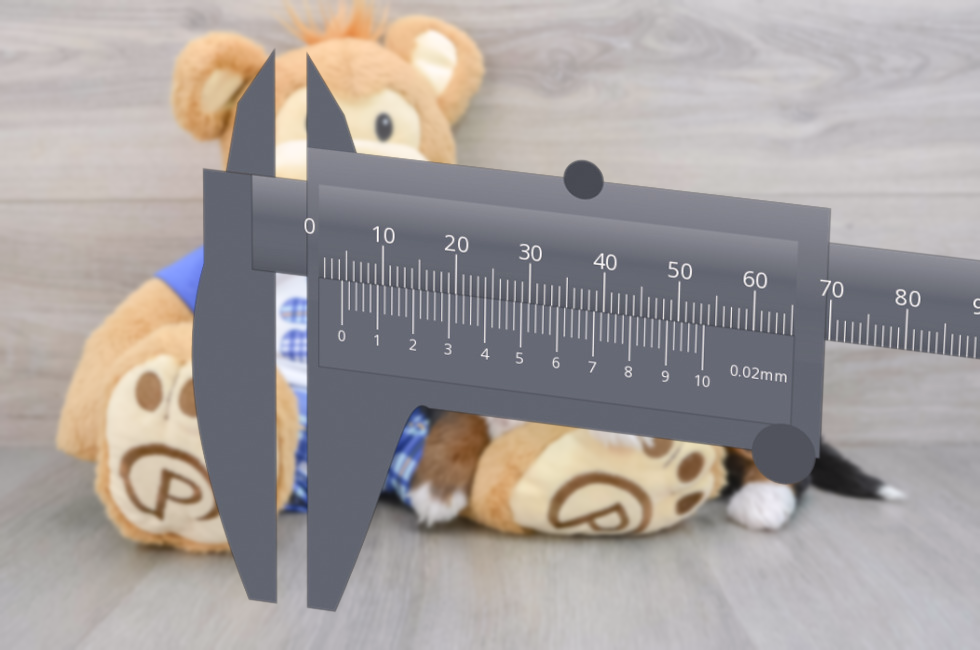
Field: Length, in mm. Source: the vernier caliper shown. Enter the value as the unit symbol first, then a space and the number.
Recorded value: mm 4.4
